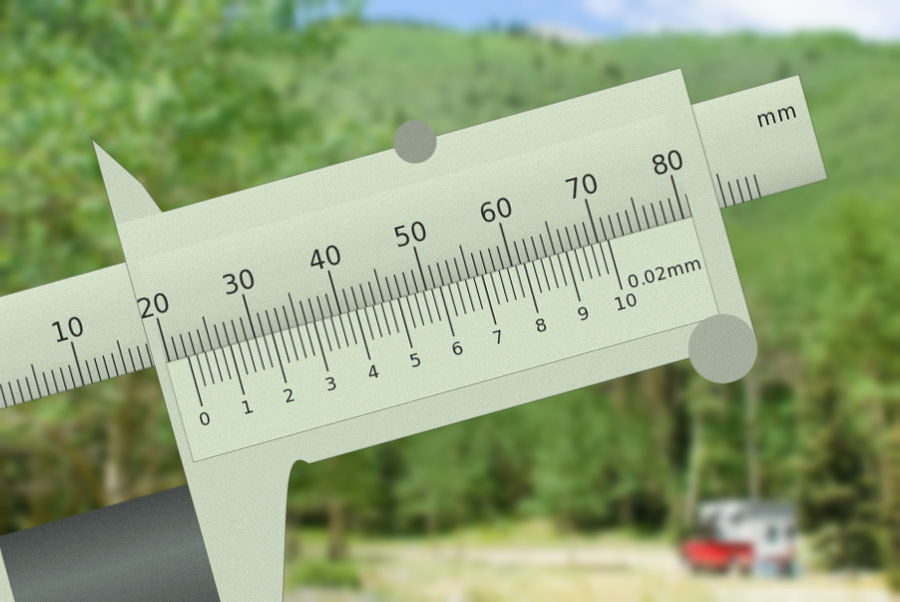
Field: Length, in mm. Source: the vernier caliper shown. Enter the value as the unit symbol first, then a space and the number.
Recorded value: mm 22.2
